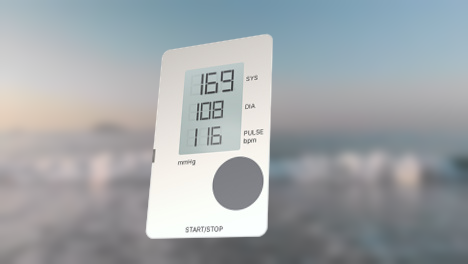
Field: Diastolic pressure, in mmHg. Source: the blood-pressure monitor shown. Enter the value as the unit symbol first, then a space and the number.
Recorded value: mmHg 108
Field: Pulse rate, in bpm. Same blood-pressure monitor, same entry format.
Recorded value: bpm 116
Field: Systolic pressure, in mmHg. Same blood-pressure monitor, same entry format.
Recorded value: mmHg 169
